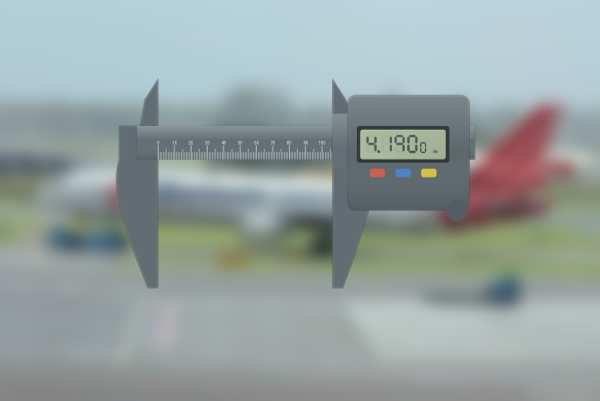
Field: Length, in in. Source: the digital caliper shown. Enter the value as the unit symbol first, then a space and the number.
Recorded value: in 4.1900
